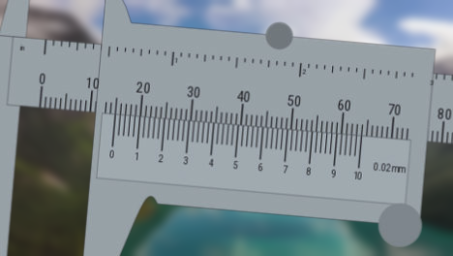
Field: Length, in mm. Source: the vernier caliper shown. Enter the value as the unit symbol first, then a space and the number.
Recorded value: mm 15.0
